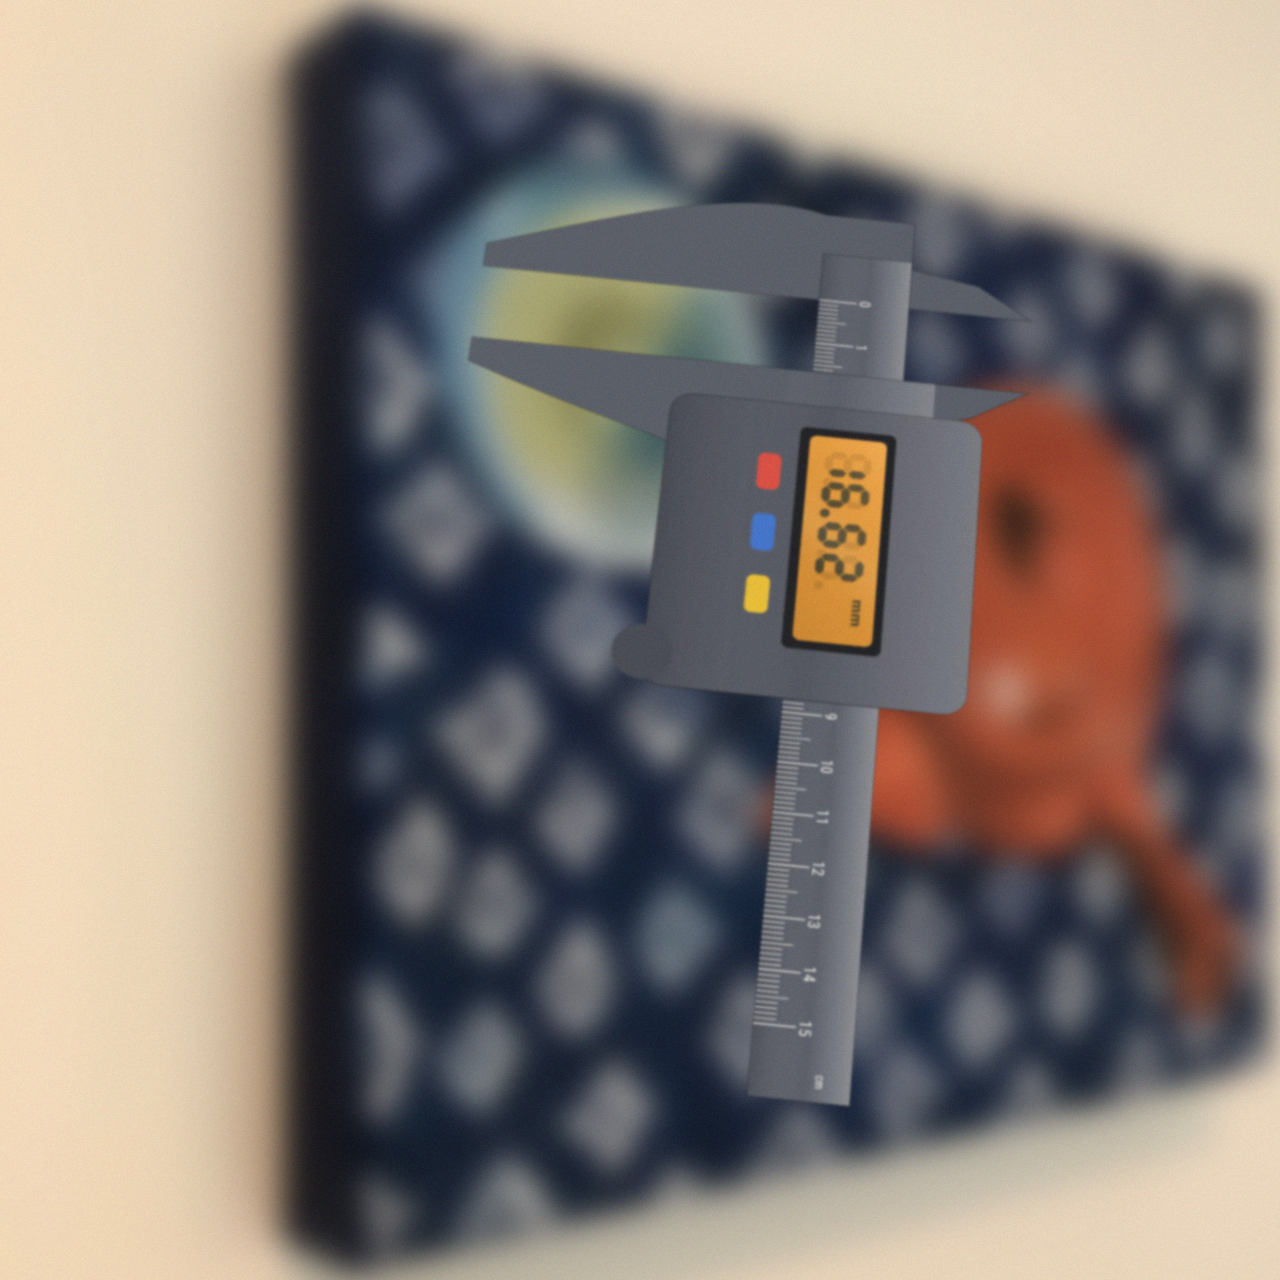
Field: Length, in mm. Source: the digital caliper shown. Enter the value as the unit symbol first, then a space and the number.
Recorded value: mm 16.62
